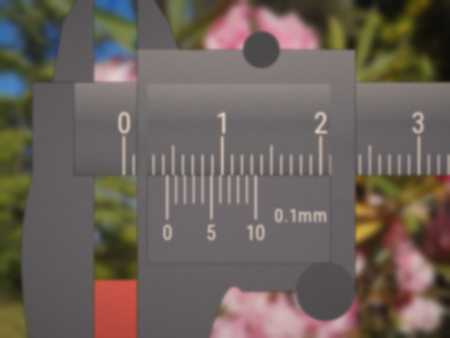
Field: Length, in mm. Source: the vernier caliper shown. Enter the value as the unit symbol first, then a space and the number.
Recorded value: mm 4.4
